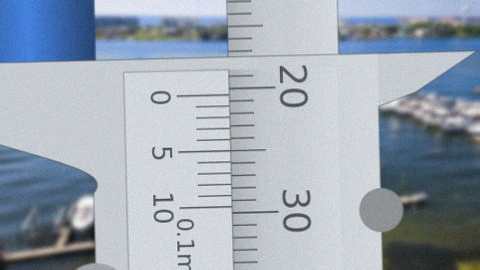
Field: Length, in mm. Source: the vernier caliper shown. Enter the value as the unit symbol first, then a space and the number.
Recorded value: mm 20.5
